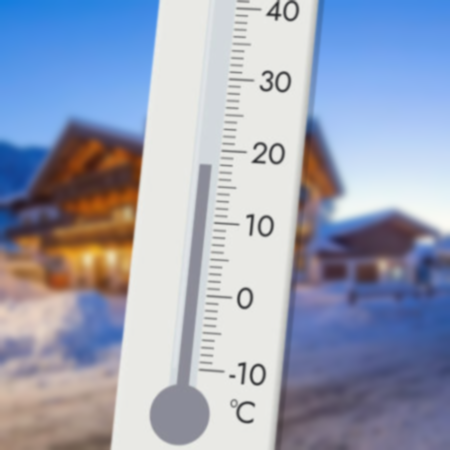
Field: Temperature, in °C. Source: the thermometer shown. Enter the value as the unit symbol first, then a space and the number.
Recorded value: °C 18
